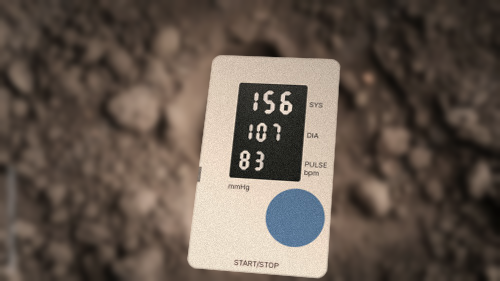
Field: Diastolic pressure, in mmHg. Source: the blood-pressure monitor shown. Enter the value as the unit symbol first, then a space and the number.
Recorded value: mmHg 107
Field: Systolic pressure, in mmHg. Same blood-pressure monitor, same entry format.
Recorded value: mmHg 156
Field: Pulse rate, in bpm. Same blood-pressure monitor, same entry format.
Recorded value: bpm 83
